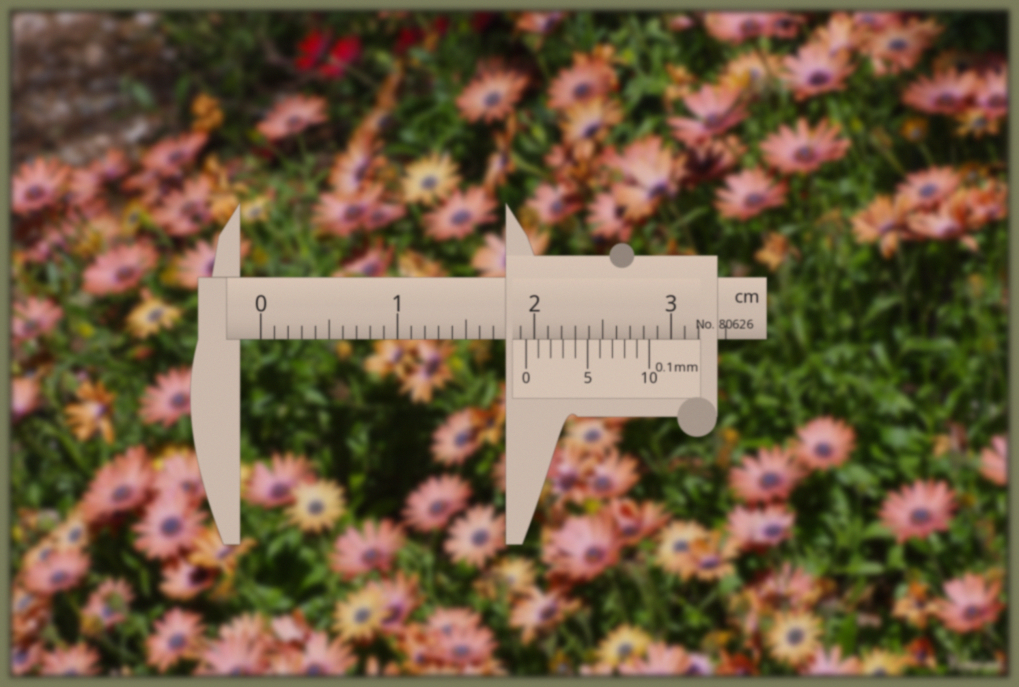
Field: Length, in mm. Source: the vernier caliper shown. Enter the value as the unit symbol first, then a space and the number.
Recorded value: mm 19.4
